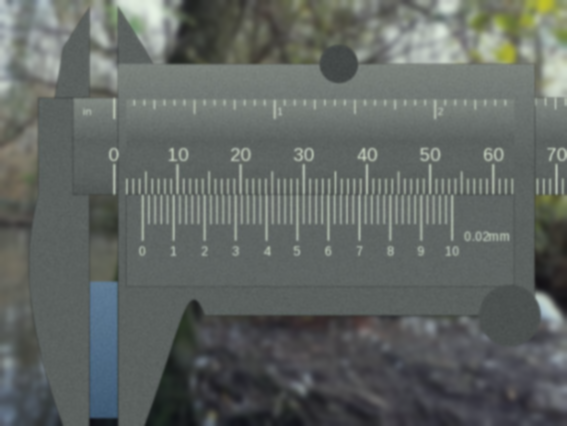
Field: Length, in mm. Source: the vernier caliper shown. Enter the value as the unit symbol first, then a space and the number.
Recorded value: mm 4.5
